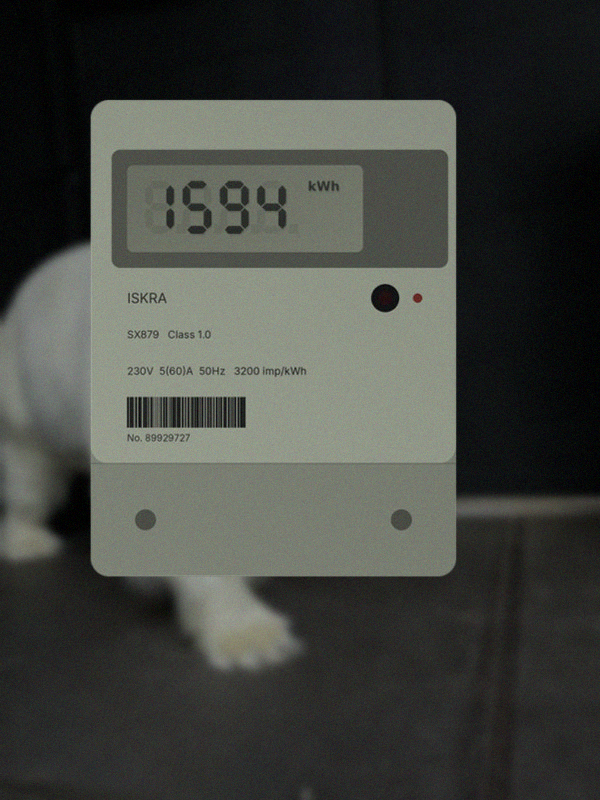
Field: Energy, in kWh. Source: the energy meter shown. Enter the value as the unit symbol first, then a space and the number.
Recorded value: kWh 1594
